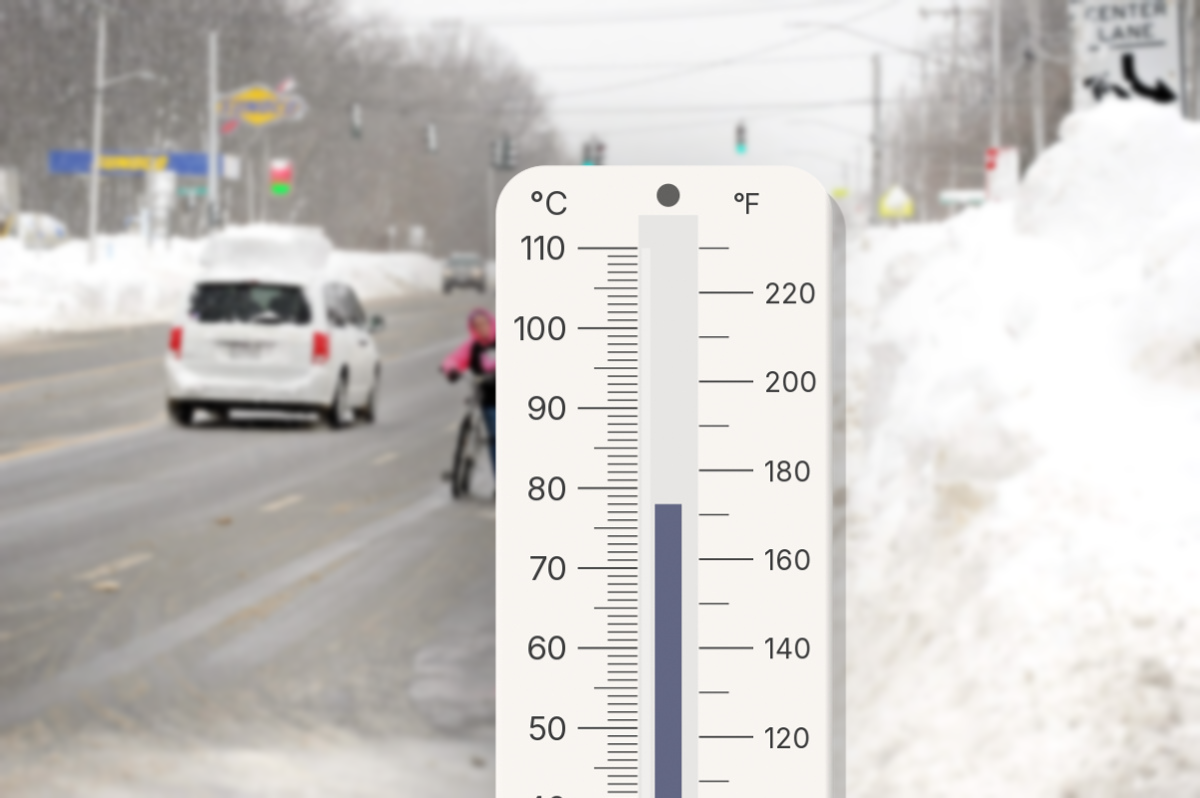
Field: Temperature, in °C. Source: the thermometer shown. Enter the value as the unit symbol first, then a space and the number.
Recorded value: °C 78
